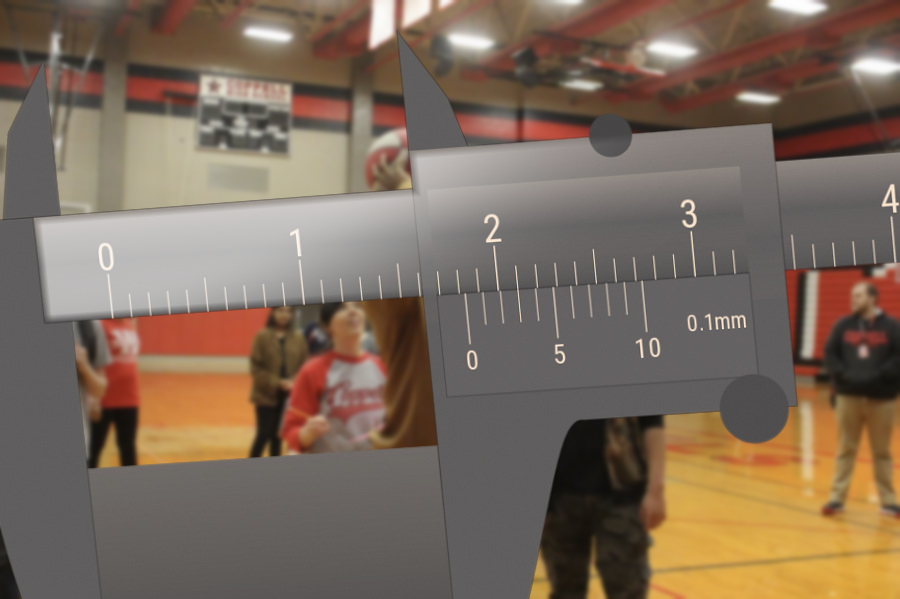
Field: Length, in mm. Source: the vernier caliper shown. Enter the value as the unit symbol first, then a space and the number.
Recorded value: mm 18.3
